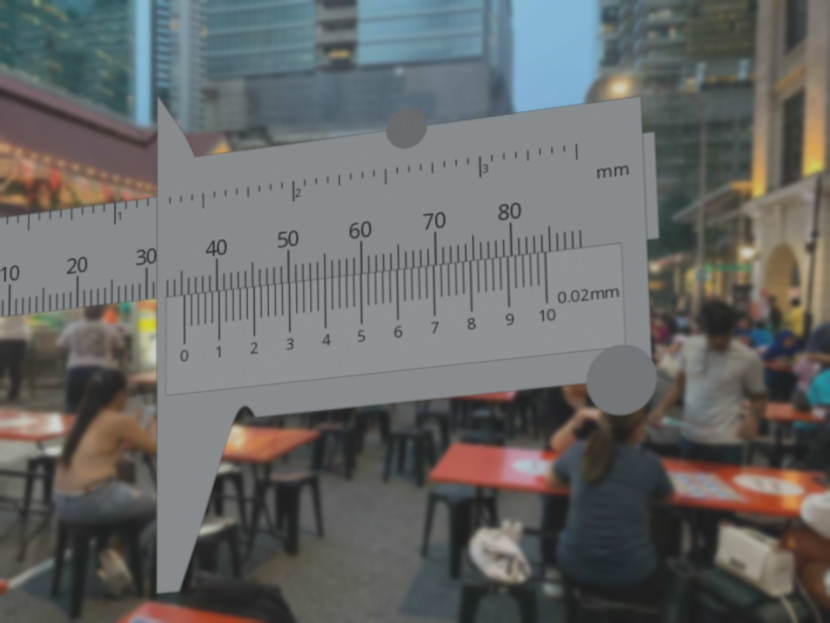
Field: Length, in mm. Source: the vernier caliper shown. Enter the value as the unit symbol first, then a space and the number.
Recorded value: mm 35.4
